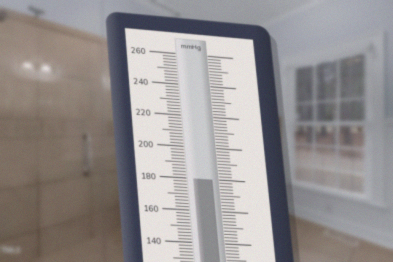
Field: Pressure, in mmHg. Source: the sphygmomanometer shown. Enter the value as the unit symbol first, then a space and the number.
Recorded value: mmHg 180
